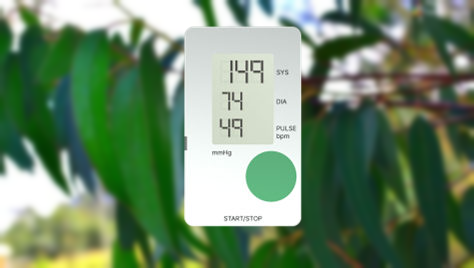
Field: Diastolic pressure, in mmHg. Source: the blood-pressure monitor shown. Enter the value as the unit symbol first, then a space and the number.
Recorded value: mmHg 74
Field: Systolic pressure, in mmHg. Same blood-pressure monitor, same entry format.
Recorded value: mmHg 149
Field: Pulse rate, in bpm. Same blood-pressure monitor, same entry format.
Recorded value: bpm 49
